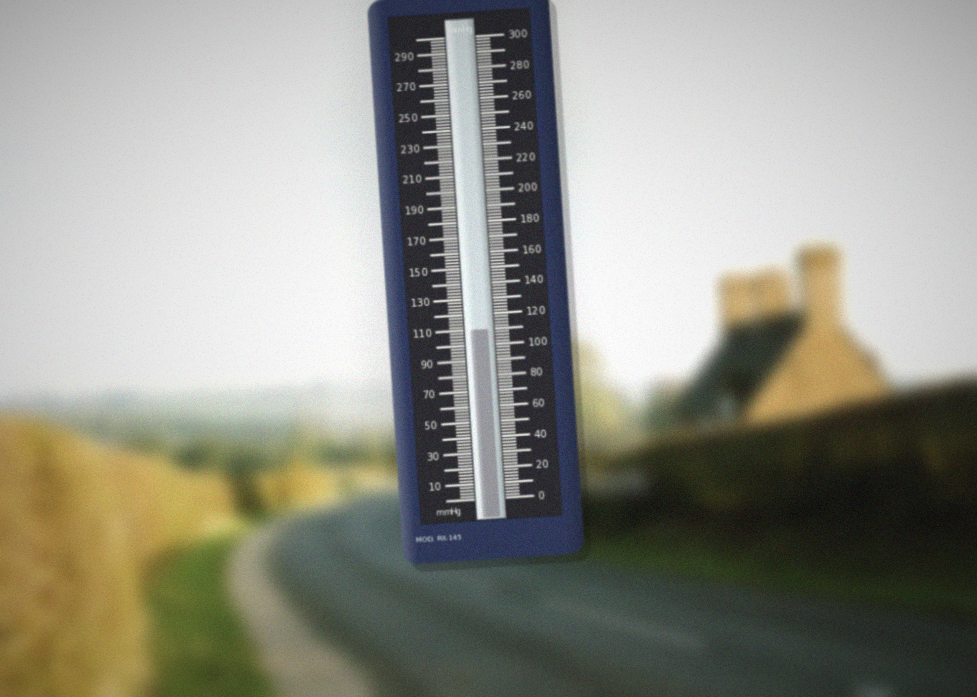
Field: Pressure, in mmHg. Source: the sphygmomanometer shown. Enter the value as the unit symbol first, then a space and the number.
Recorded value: mmHg 110
